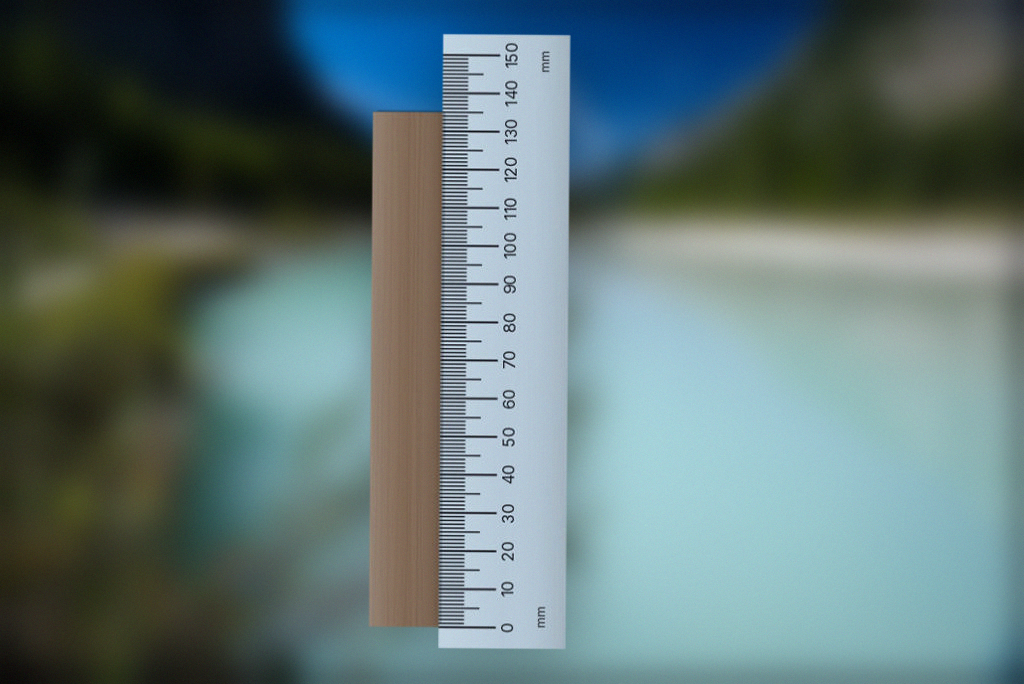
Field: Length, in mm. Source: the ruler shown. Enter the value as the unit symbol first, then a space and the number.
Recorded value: mm 135
